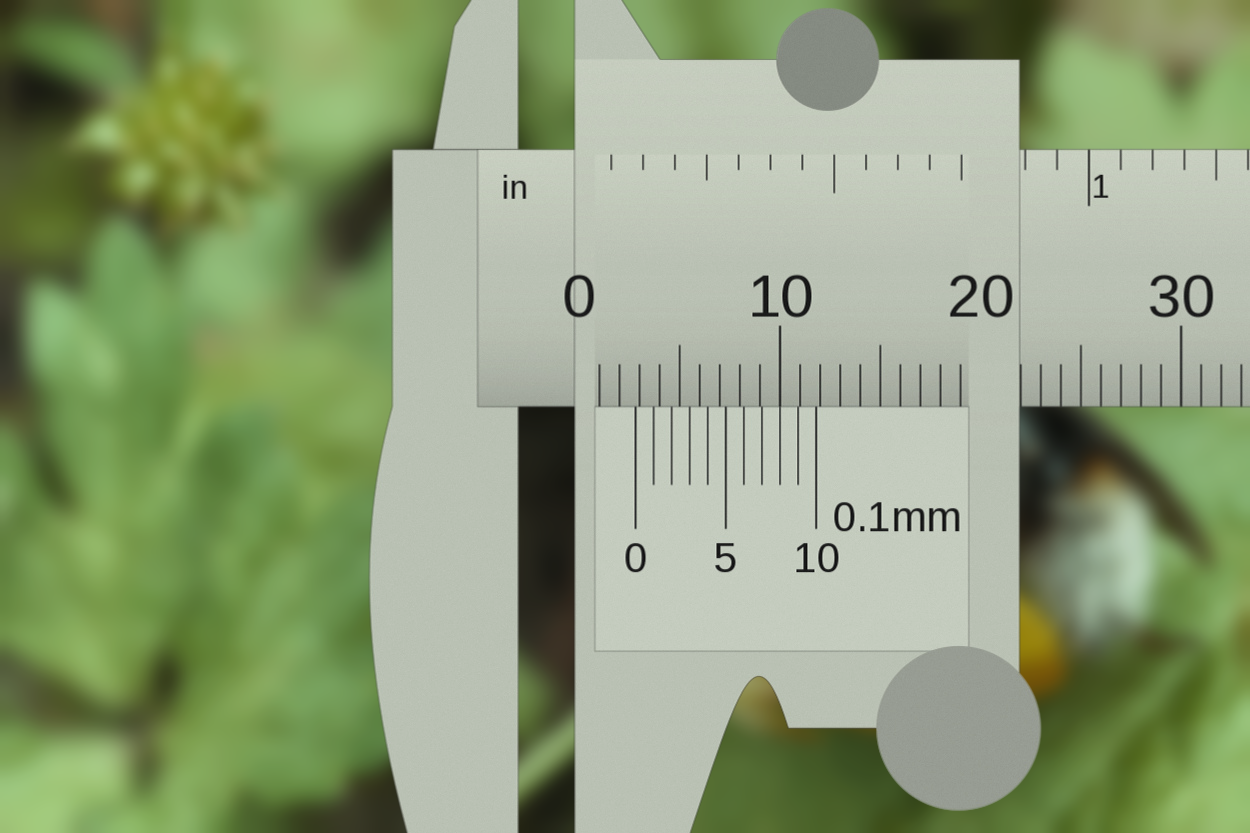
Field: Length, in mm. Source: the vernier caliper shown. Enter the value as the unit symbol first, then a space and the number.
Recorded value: mm 2.8
